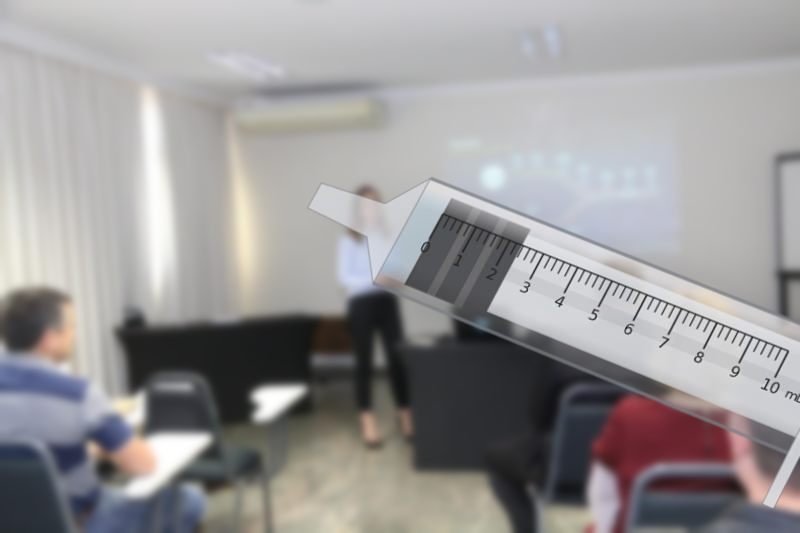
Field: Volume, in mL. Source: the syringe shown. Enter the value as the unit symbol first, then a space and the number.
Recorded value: mL 0
